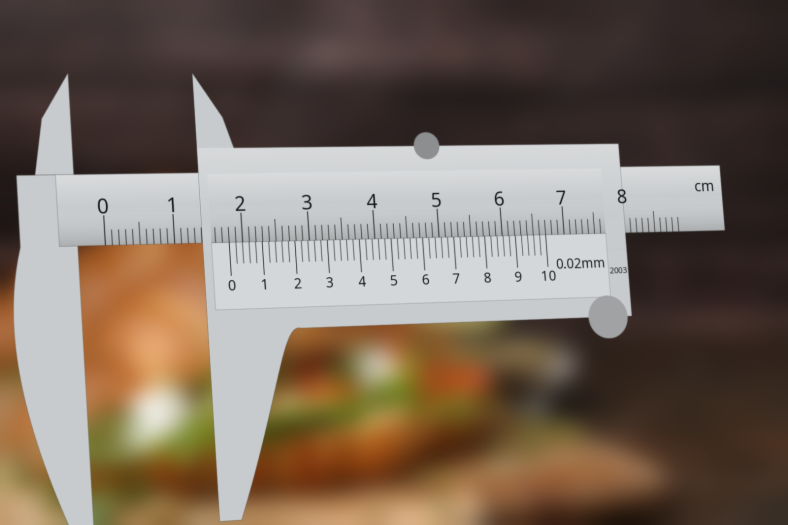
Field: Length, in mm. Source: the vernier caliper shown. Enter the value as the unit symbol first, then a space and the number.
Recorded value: mm 18.0
